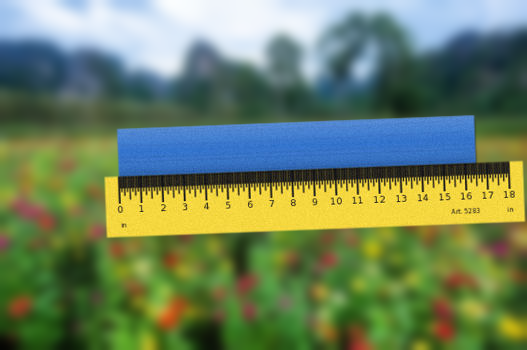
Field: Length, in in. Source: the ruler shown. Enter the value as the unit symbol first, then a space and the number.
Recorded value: in 16.5
